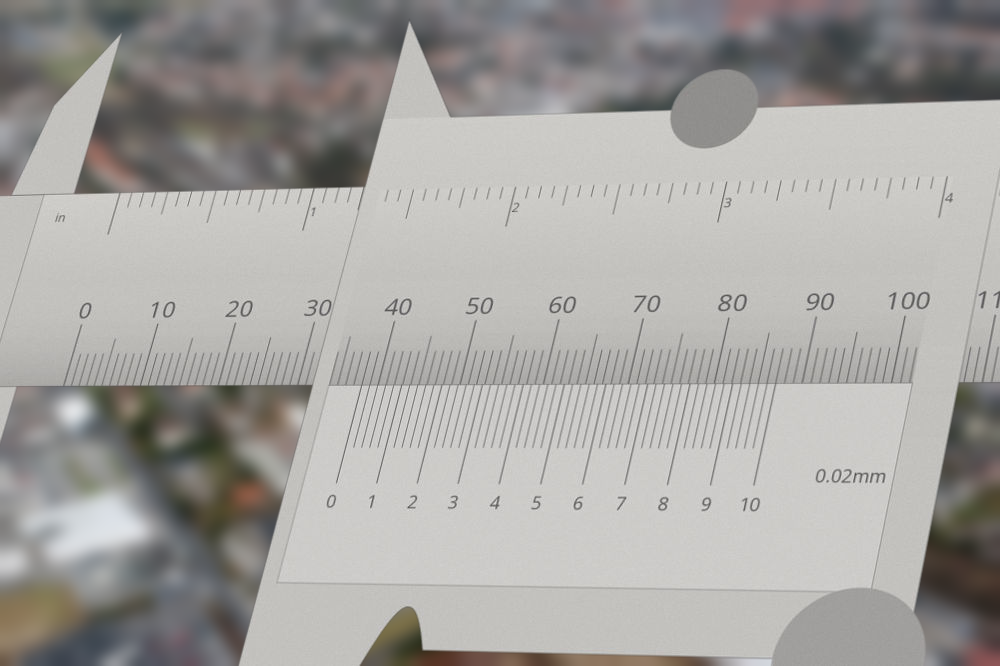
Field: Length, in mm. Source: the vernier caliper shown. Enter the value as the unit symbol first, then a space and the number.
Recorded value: mm 38.0
